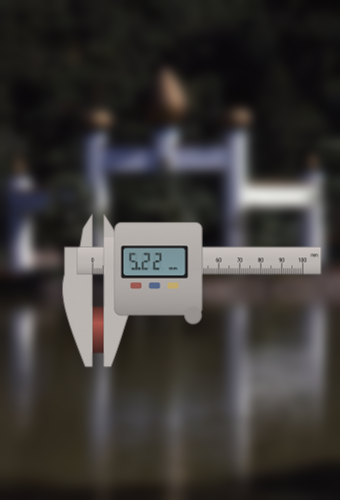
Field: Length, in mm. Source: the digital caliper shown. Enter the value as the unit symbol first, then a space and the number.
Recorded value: mm 5.22
